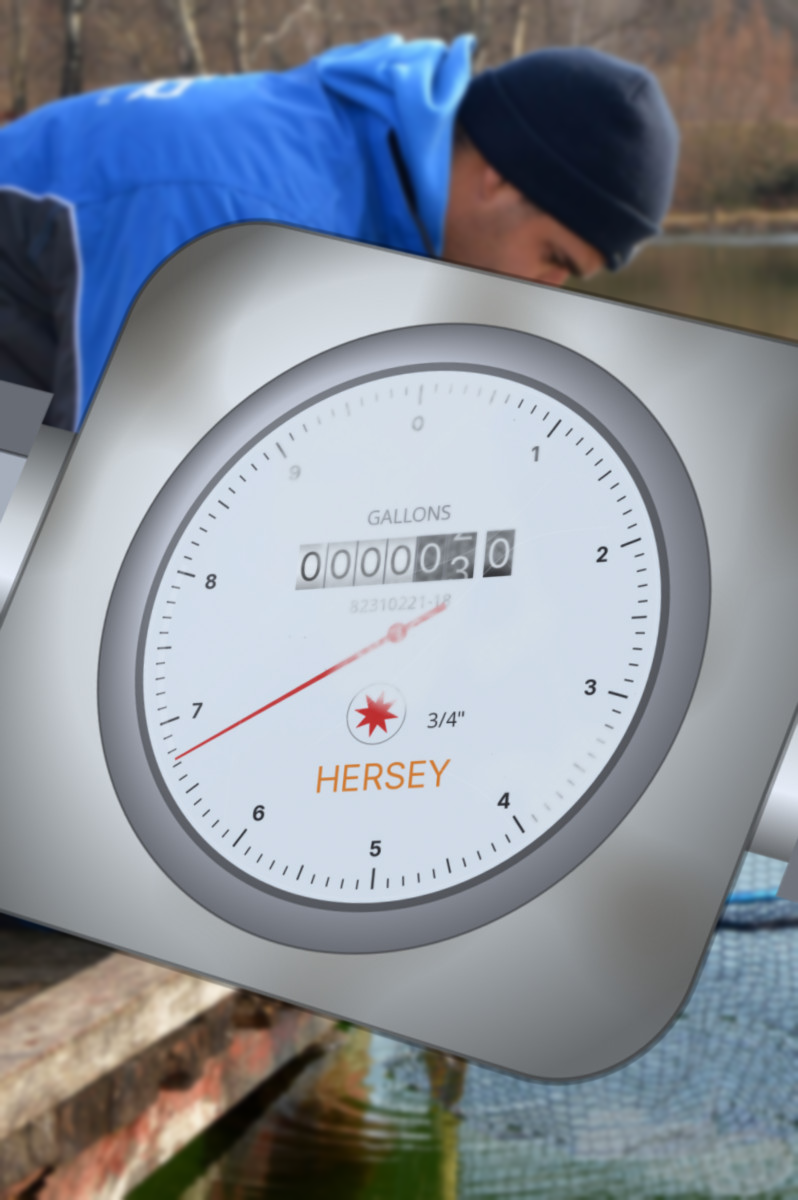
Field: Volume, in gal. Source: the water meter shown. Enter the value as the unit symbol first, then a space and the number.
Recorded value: gal 26.7
